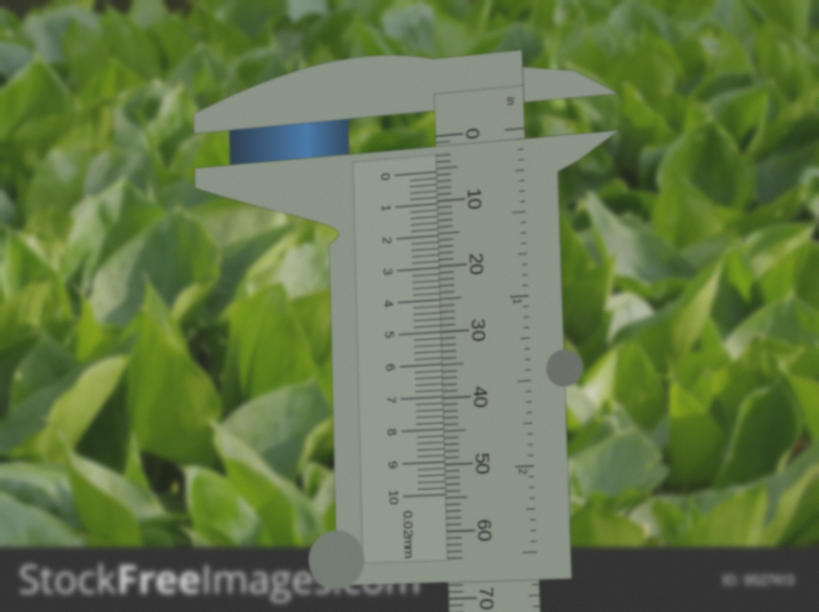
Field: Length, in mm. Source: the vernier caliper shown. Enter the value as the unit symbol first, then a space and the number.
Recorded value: mm 5.5
